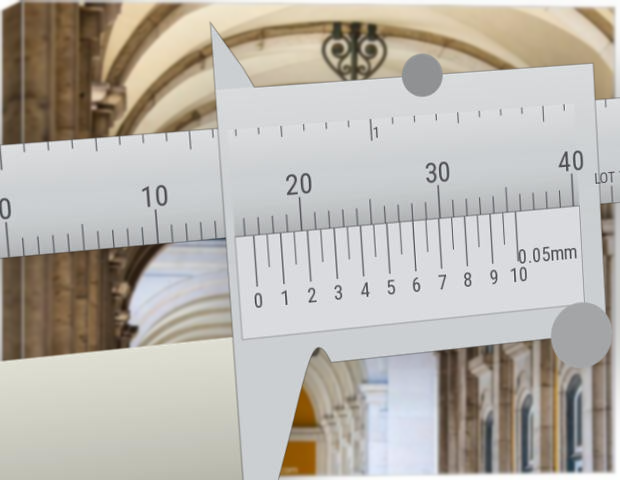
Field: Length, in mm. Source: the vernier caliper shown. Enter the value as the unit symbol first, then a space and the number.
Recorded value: mm 16.6
